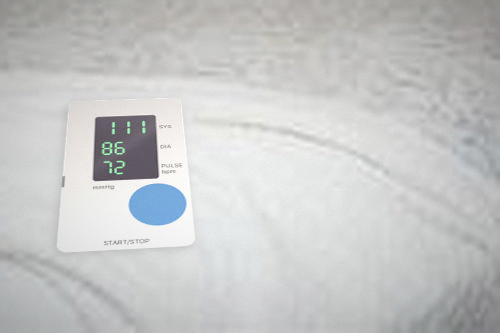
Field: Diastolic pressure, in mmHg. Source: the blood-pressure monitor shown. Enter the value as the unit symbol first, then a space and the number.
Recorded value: mmHg 86
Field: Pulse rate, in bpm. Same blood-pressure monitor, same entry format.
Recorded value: bpm 72
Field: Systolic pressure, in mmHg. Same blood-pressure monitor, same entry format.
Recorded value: mmHg 111
